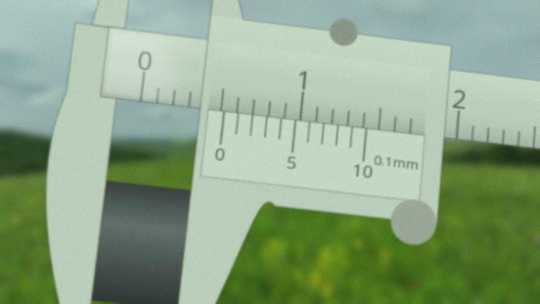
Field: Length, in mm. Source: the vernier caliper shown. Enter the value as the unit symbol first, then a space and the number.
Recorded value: mm 5.2
